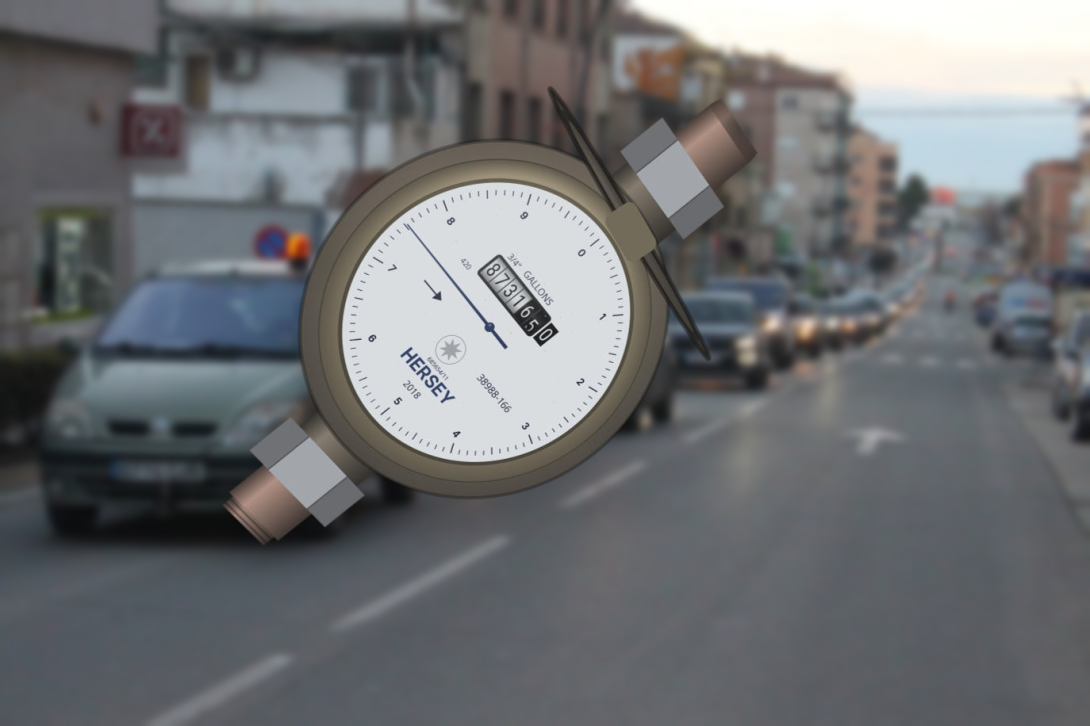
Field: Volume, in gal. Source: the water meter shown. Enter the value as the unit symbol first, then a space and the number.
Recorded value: gal 8731647.5
